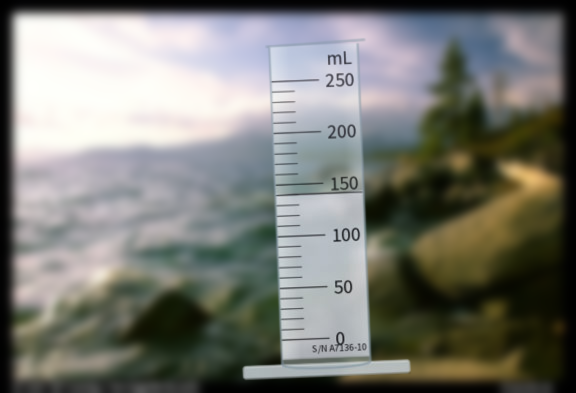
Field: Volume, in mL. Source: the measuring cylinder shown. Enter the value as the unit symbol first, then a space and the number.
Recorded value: mL 140
